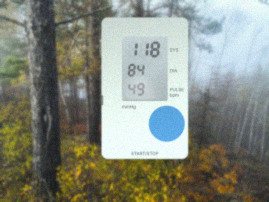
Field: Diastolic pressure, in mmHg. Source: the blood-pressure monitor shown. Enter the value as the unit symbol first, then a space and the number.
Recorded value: mmHg 84
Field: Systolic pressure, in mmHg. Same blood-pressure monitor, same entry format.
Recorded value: mmHg 118
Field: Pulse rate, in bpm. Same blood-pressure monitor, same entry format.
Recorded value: bpm 49
